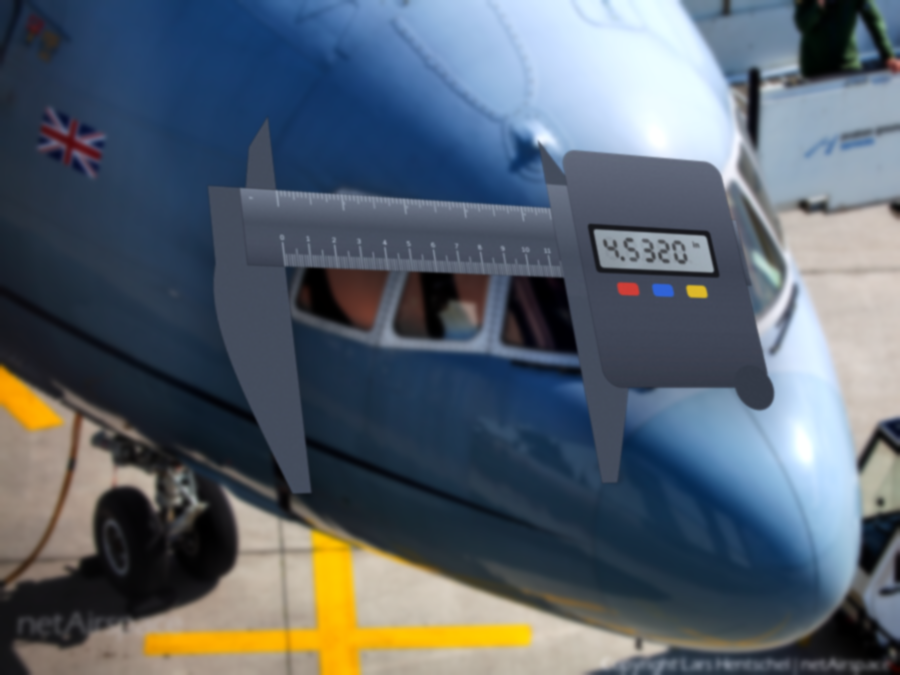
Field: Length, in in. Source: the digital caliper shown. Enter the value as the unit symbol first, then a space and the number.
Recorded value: in 4.5320
